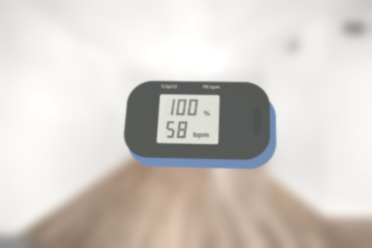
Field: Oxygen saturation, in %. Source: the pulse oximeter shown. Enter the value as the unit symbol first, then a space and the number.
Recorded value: % 100
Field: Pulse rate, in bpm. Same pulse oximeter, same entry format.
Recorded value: bpm 58
